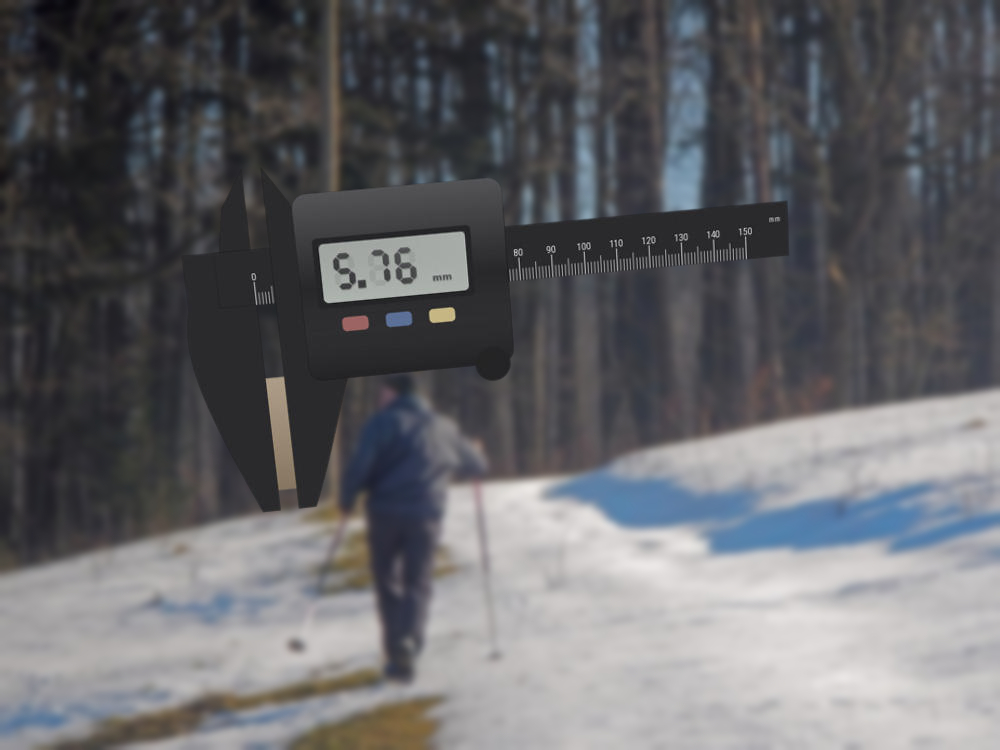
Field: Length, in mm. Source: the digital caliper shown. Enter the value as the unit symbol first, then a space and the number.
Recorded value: mm 5.76
